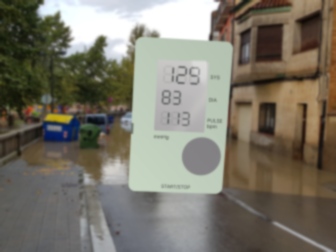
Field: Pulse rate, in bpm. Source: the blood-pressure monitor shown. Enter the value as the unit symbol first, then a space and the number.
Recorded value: bpm 113
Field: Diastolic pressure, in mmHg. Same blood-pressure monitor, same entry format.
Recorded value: mmHg 83
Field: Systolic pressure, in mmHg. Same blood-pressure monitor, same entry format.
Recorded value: mmHg 129
